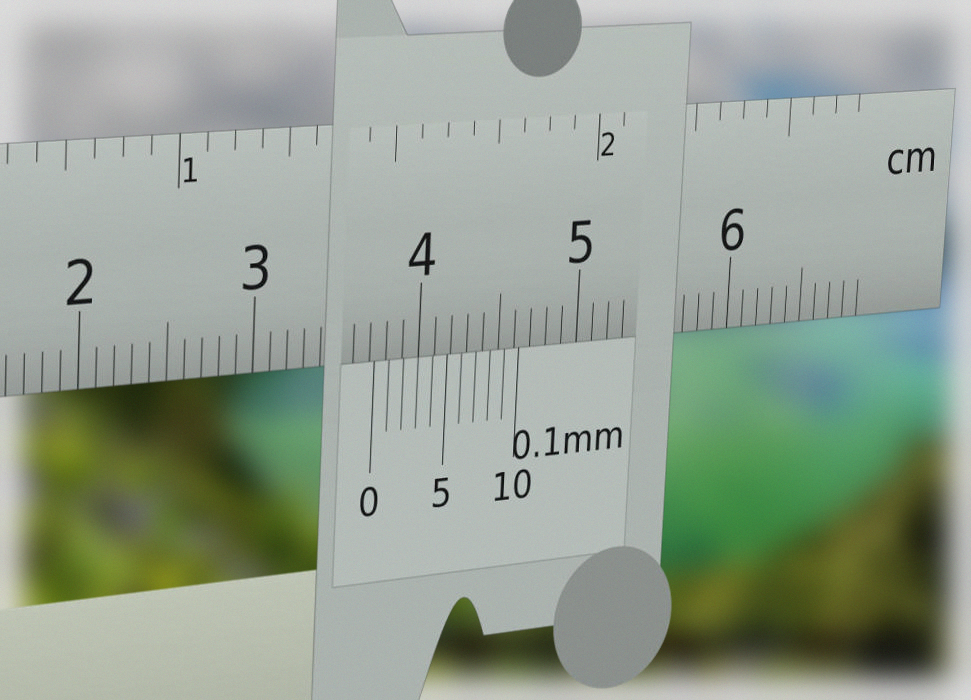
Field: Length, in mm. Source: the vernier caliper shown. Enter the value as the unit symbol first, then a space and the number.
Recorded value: mm 37.3
